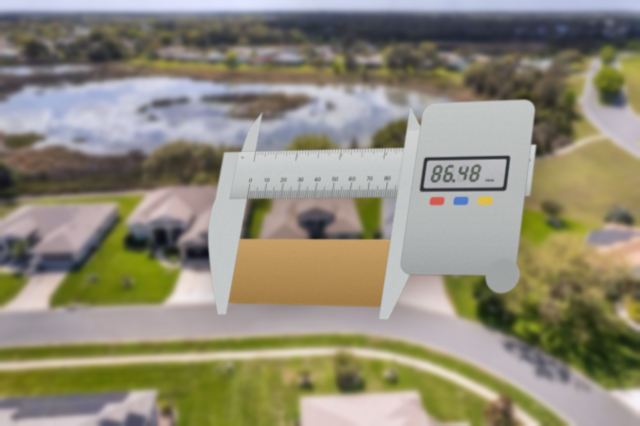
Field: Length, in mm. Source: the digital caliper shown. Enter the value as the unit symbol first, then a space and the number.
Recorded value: mm 86.48
